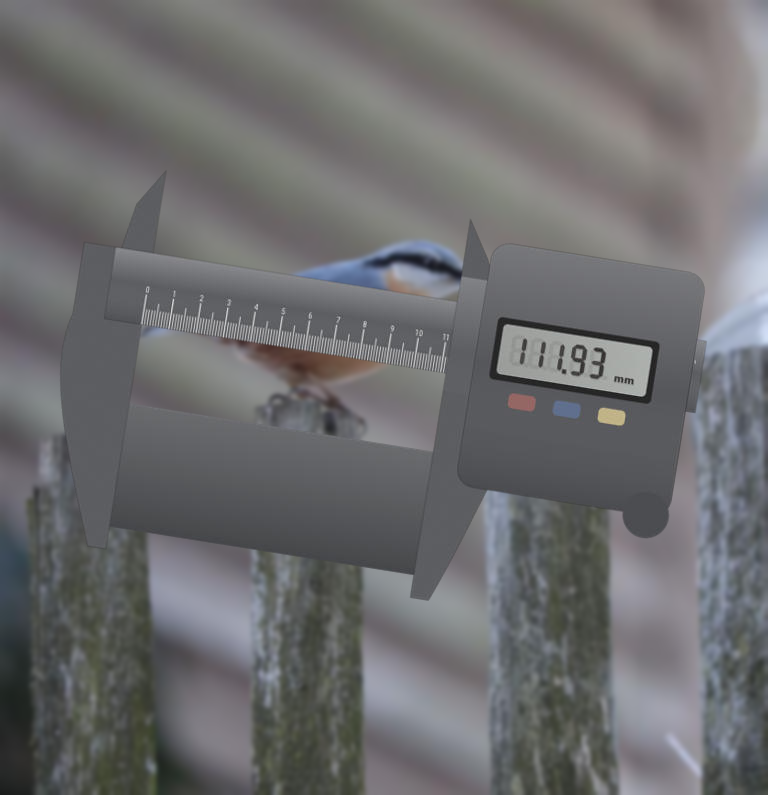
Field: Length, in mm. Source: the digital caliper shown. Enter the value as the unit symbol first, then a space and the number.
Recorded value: mm 111.93
